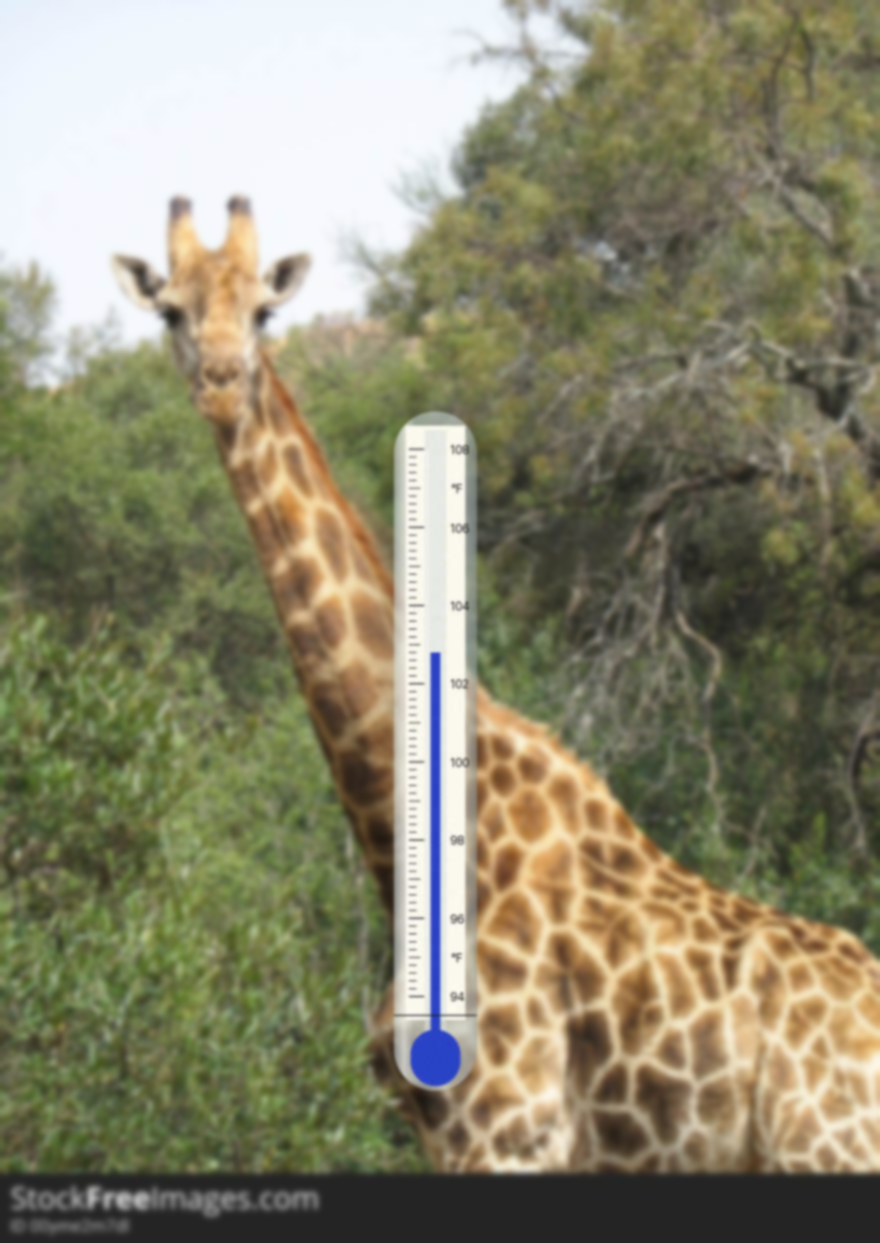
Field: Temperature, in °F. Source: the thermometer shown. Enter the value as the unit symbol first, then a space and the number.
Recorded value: °F 102.8
